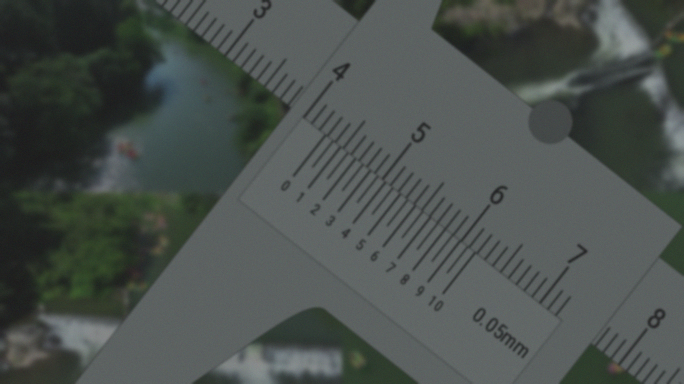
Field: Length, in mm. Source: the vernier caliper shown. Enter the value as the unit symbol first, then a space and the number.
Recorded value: mm 42.8
